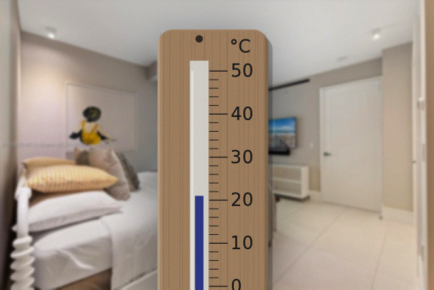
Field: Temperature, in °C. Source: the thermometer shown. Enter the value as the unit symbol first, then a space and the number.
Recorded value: °C 21
